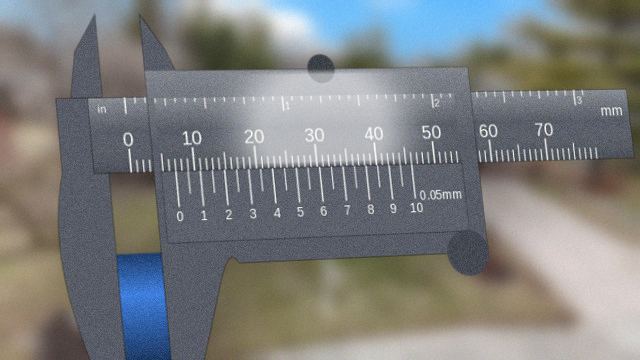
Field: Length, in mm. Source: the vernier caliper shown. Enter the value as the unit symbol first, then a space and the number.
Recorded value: mm 7.0
